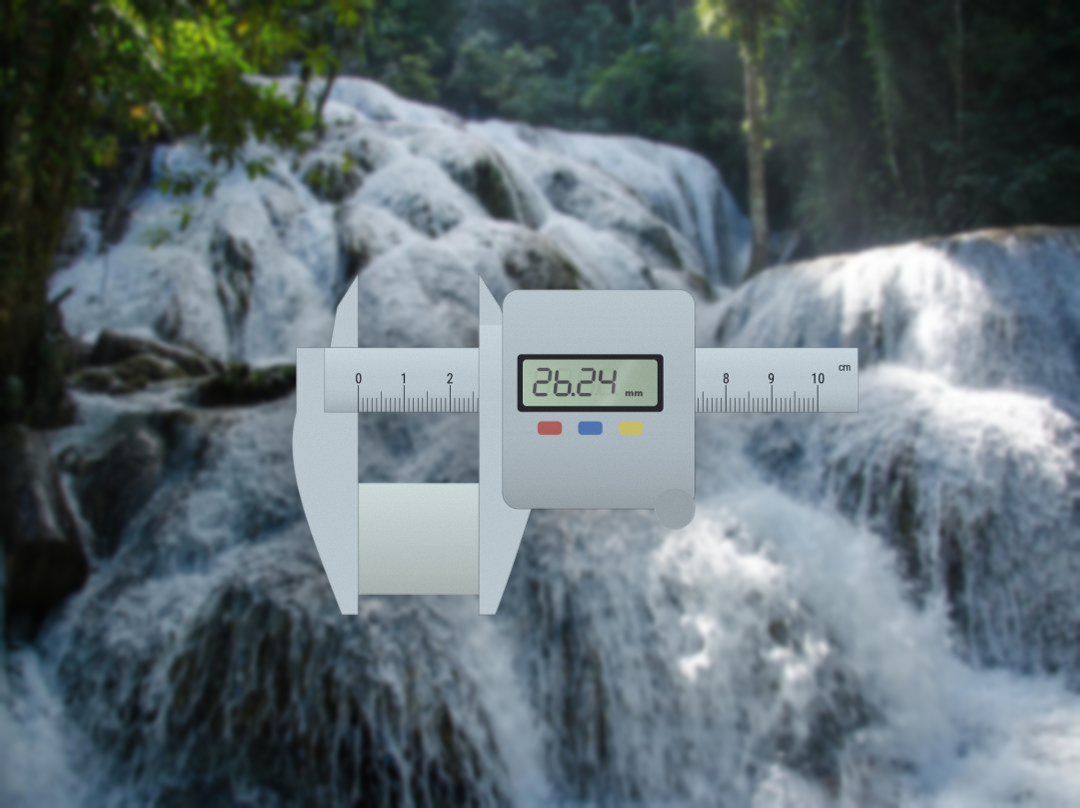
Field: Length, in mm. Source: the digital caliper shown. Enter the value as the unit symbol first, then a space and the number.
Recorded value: mm 26.24
